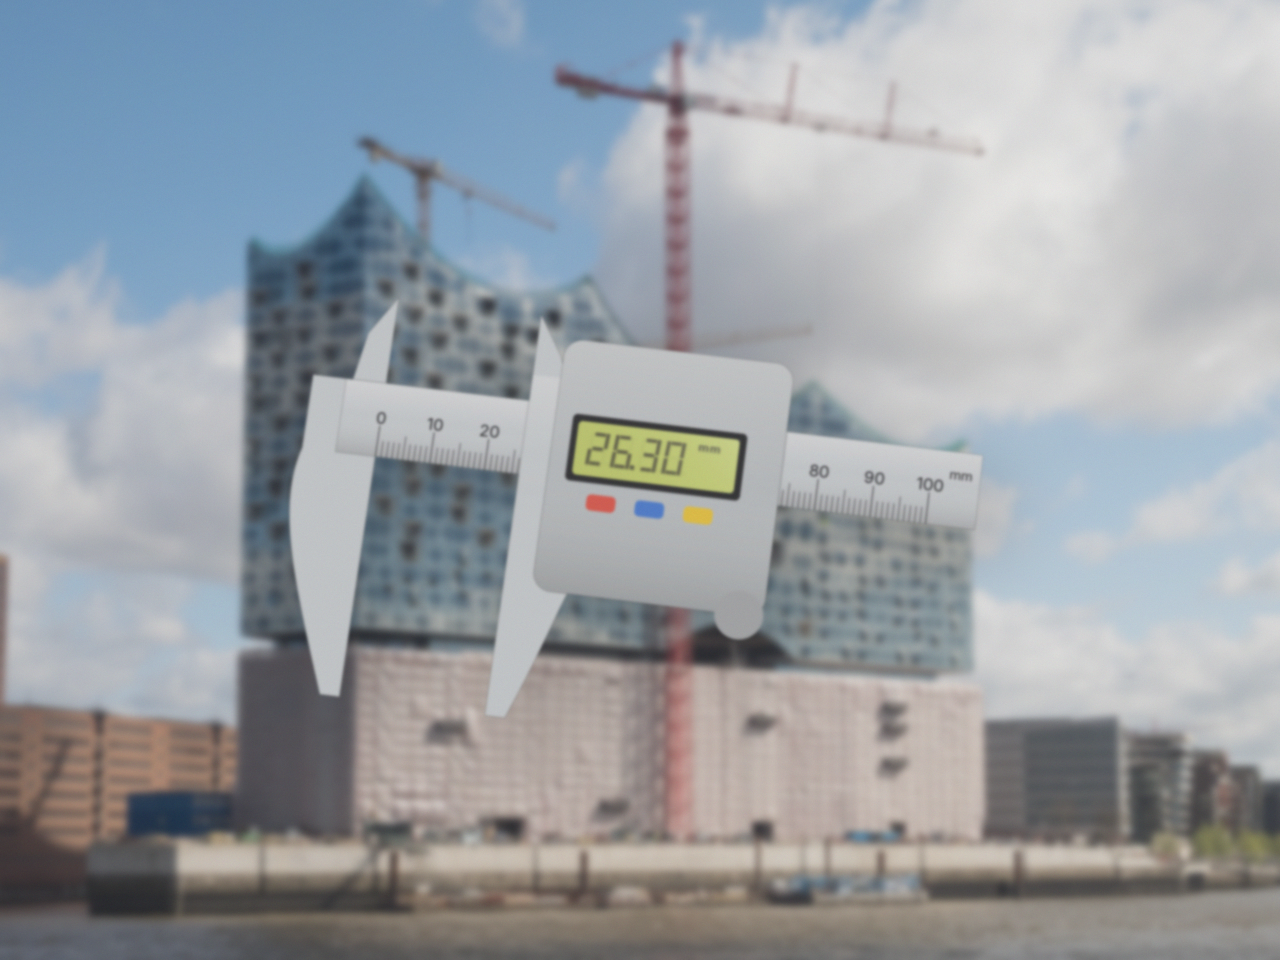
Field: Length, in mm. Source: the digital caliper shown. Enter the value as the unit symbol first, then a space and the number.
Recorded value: mm 26.30
